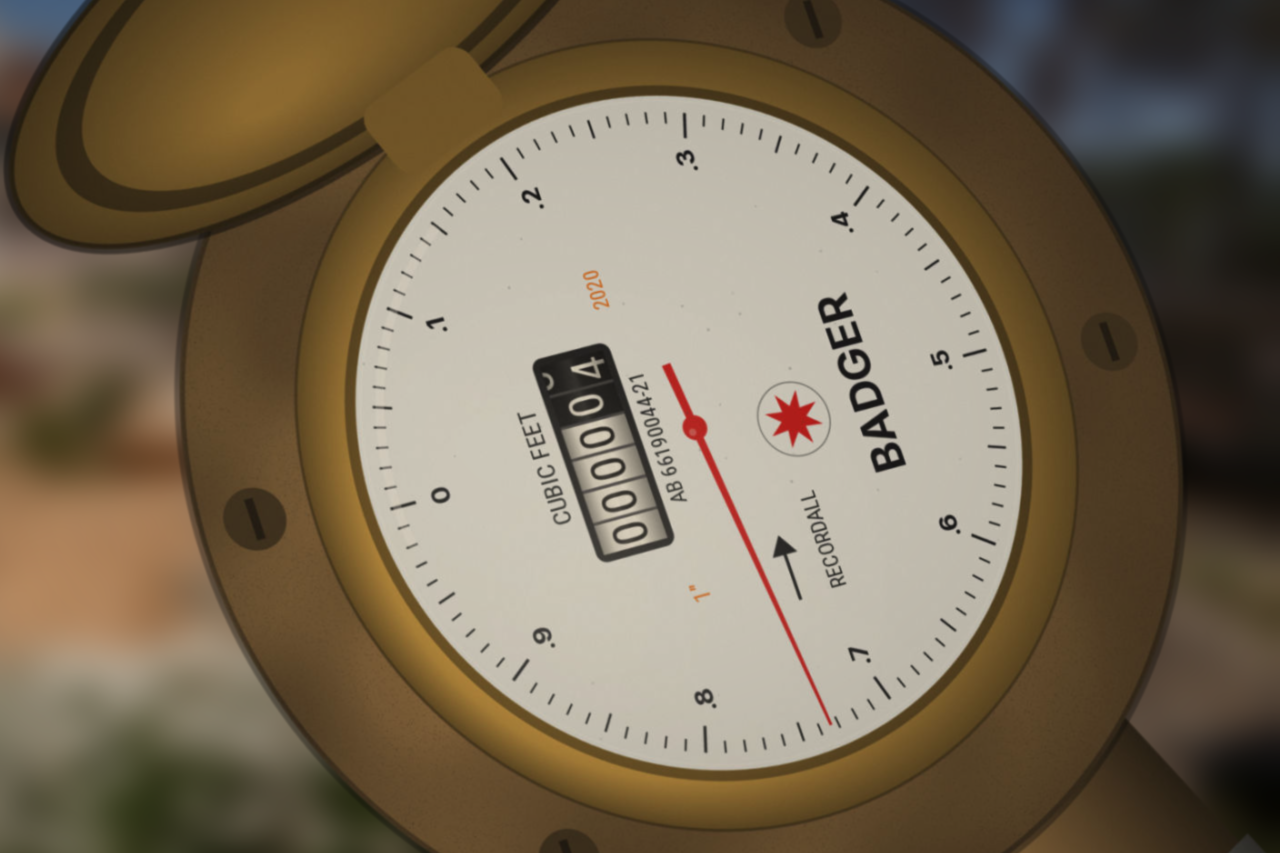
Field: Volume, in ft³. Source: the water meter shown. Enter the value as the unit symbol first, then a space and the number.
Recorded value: ft³ 3.73
